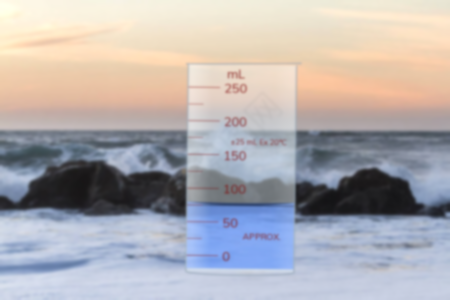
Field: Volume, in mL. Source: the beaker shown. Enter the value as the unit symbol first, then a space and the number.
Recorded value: mL 75
